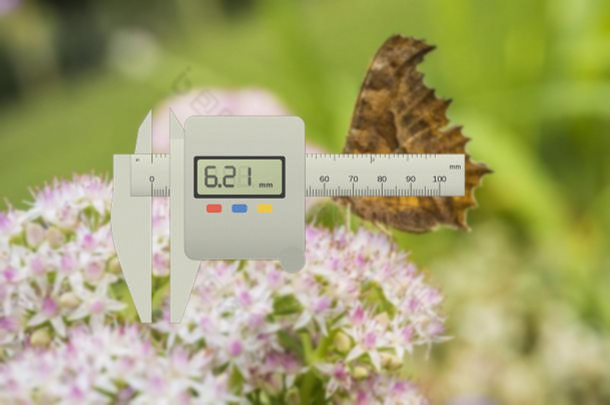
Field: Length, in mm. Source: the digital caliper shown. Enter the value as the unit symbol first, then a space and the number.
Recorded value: mm 6.21
